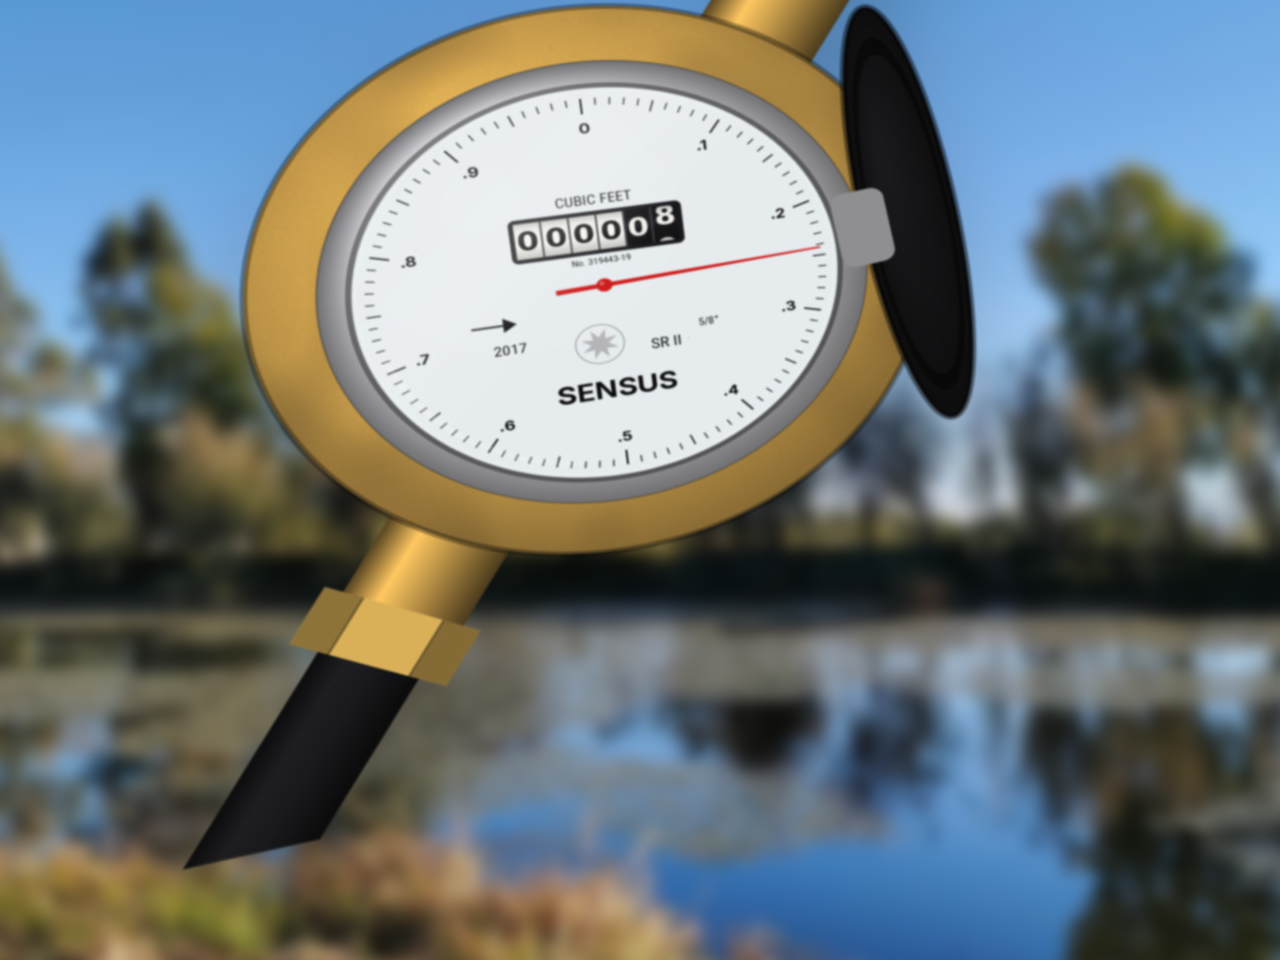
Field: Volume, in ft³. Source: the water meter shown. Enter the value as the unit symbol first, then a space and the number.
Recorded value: ft³ 8.24
